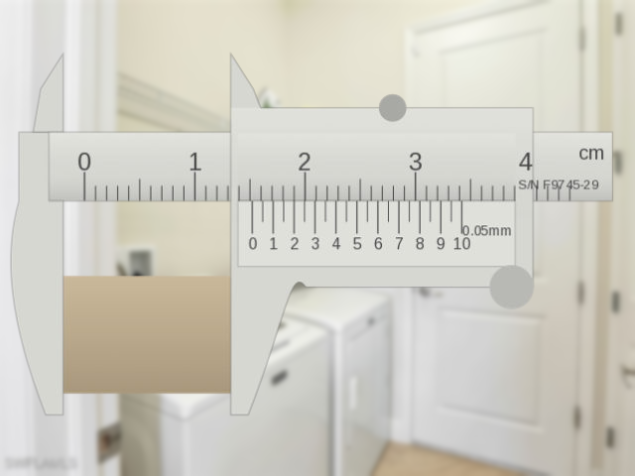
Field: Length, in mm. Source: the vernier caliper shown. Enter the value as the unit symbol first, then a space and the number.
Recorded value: mm 15.2
